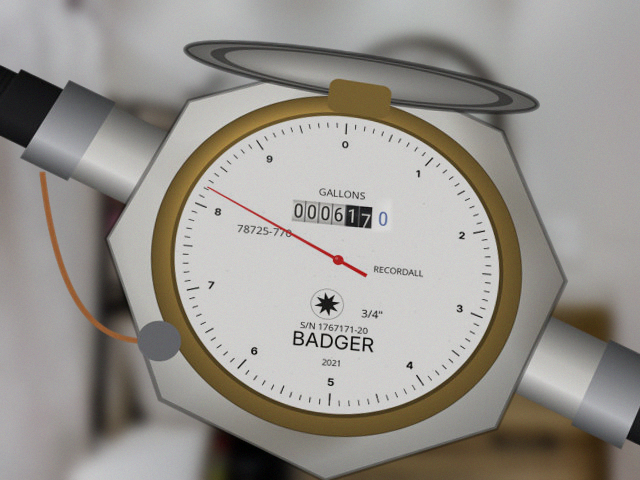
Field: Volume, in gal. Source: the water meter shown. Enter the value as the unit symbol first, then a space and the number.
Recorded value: gal 6168.2
